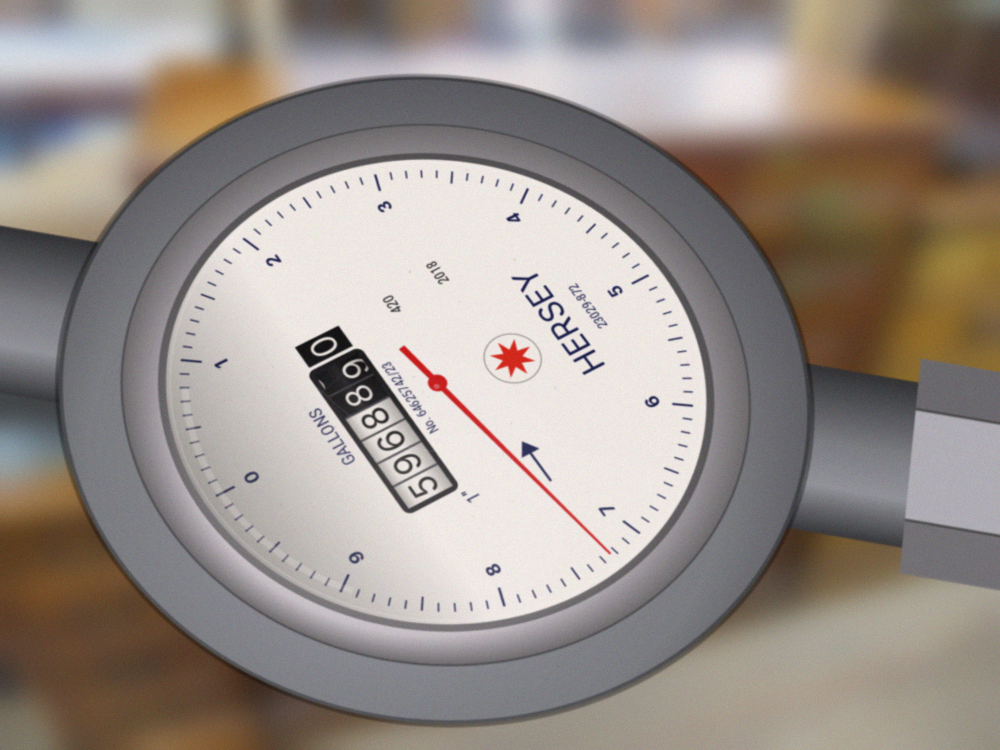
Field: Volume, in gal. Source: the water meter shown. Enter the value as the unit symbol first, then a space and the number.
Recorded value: gal 5968887.2
